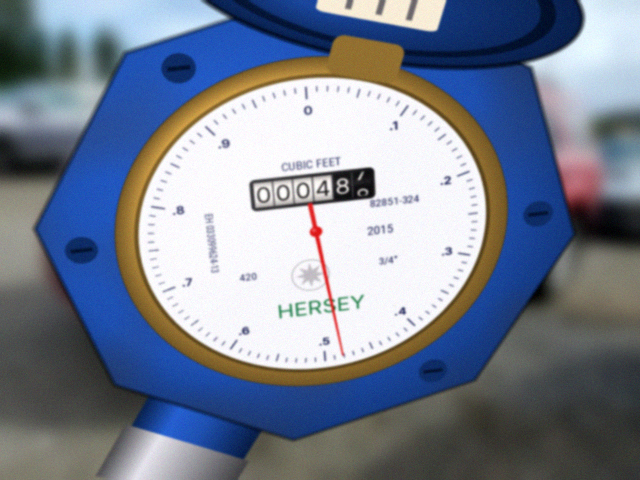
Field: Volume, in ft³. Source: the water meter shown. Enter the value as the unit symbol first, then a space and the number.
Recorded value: ft³ 487.48
